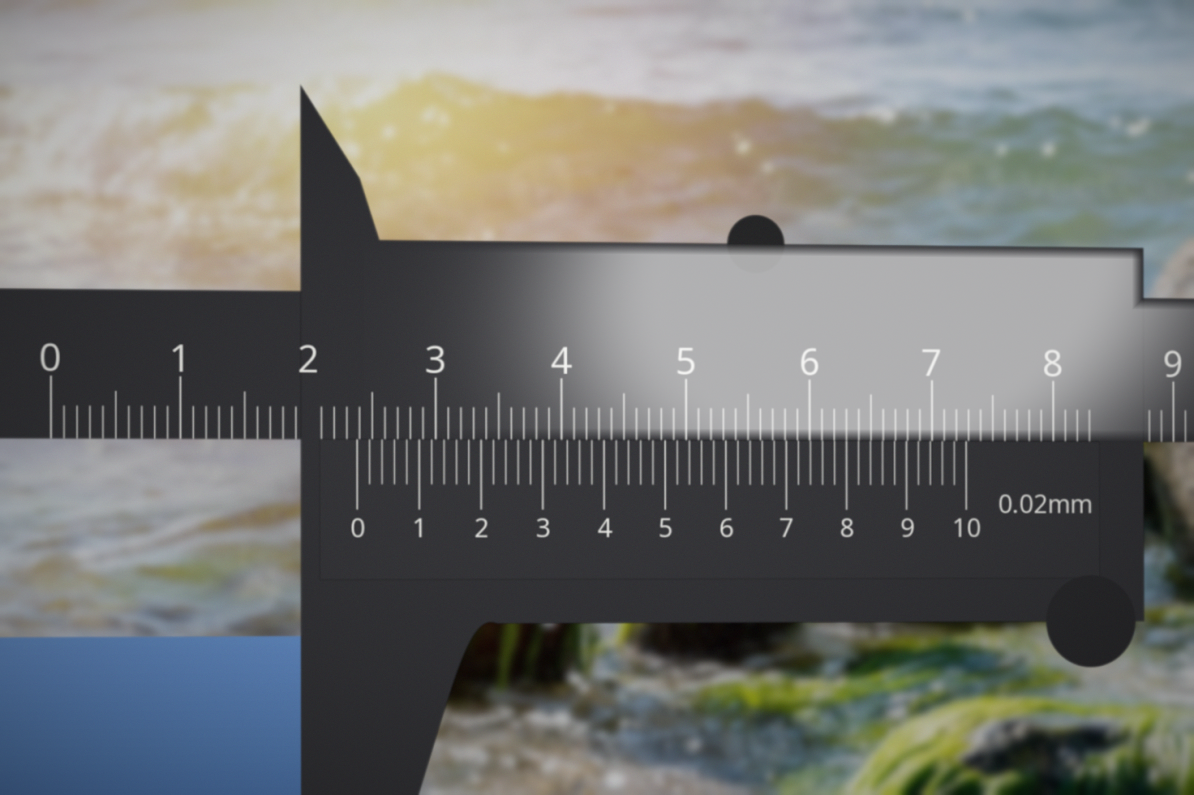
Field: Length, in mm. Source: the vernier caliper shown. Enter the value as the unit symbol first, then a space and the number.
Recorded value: mm 23.8
